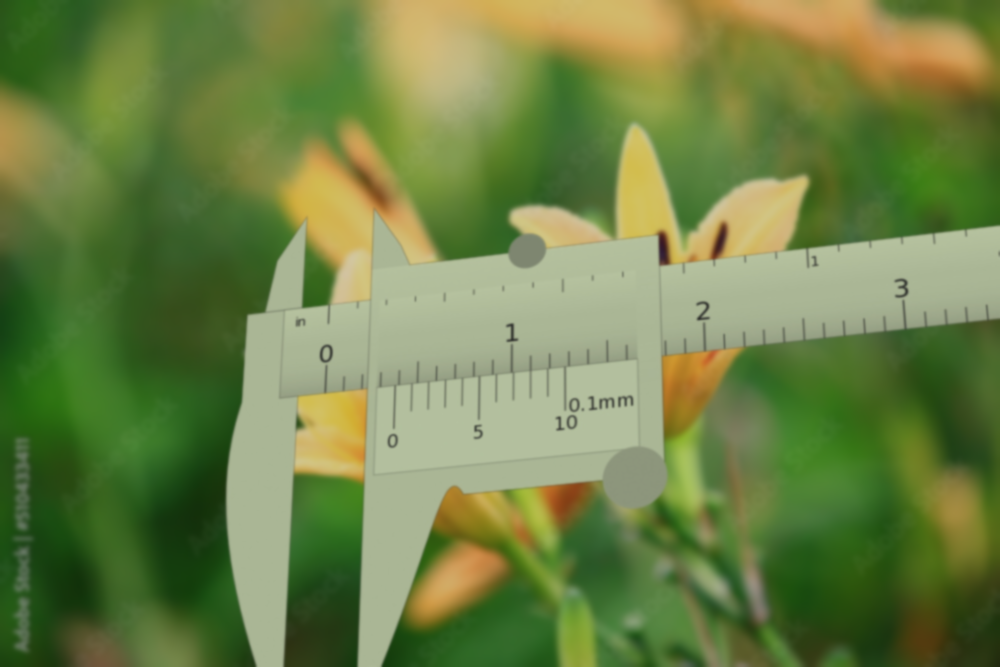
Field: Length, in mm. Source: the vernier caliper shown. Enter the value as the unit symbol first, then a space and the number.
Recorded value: mm 3.8
